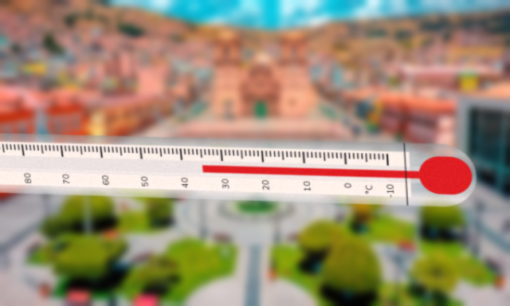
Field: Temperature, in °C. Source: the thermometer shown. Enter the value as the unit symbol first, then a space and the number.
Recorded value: °C 35
